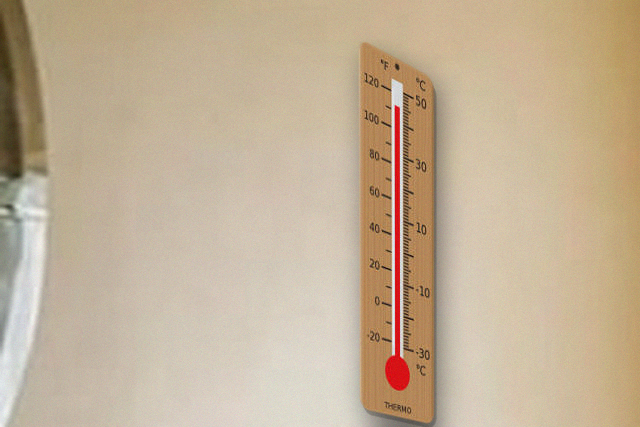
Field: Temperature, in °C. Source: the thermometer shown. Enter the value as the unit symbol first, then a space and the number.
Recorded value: °C 45
